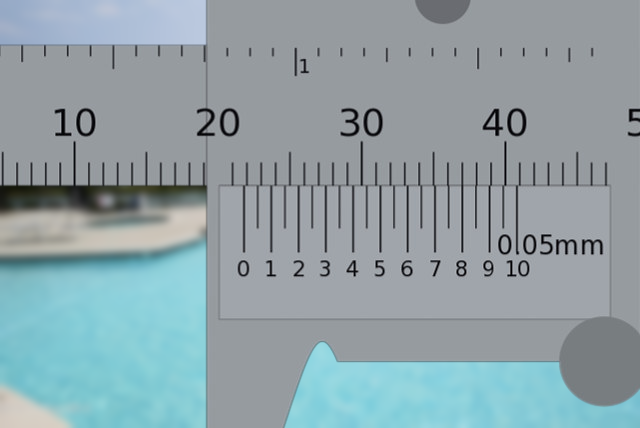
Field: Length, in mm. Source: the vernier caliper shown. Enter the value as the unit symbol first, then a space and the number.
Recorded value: mm 21.8
